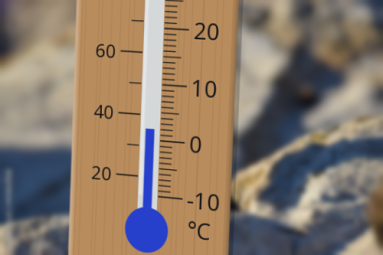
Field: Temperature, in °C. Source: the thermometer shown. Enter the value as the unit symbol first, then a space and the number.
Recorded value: °C 2
